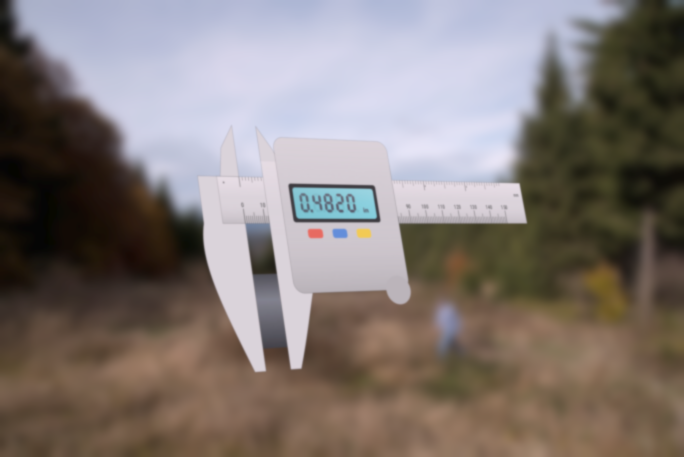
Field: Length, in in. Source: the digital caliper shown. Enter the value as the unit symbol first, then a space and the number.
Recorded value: in 0.4820
